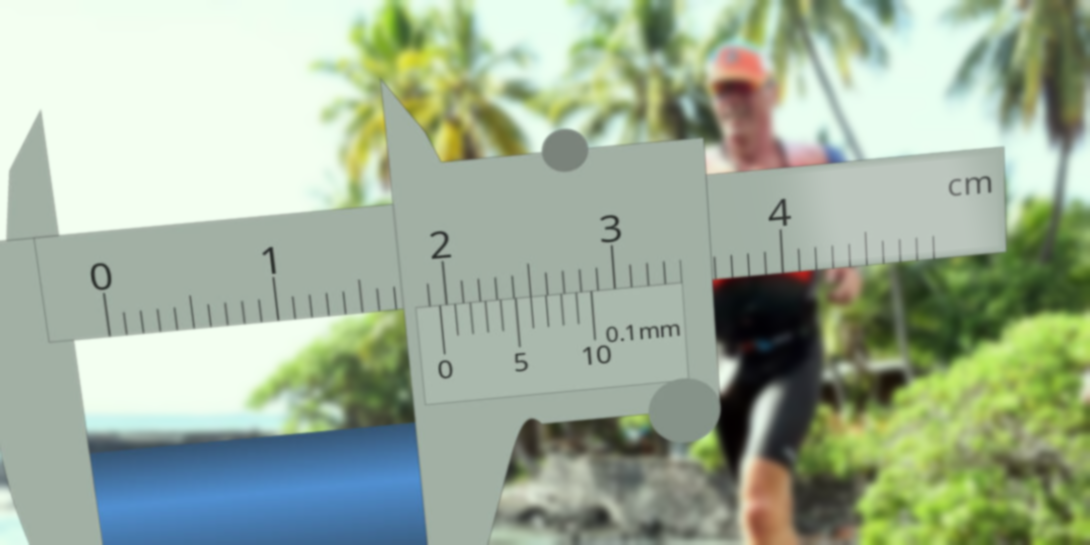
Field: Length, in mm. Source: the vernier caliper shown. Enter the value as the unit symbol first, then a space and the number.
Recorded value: mm 19.6
